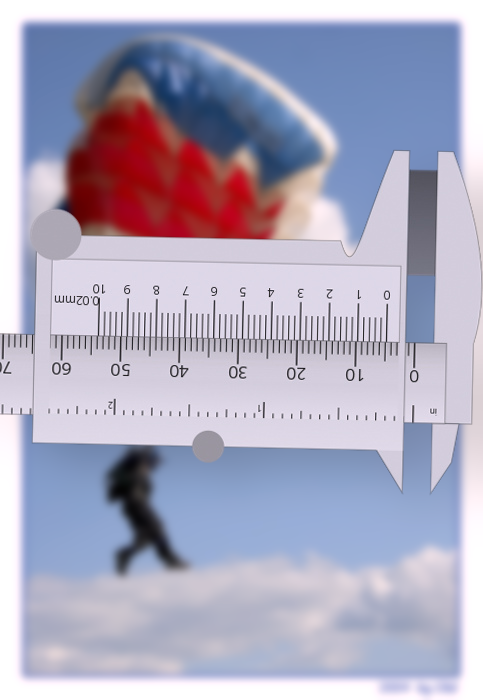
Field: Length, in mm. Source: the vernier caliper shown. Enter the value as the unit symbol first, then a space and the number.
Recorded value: mm 4.8
